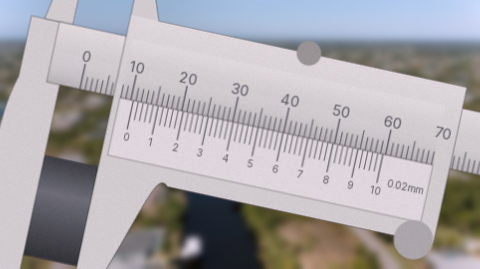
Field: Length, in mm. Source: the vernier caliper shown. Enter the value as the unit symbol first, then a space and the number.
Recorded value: mm 10.5
